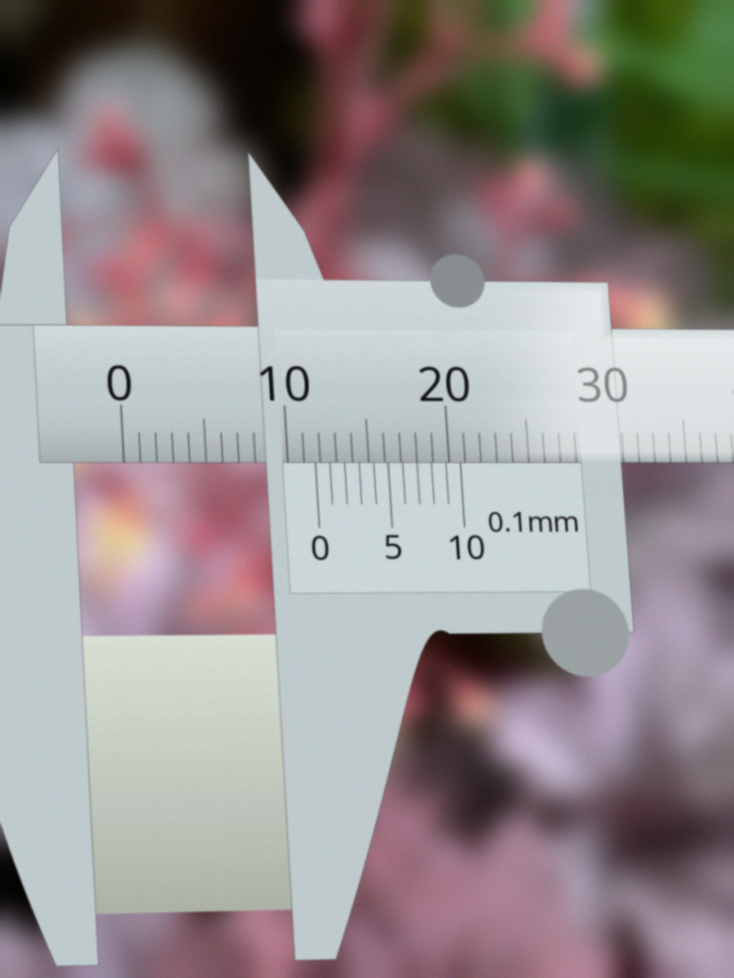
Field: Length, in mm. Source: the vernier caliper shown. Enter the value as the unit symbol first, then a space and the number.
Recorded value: mm 11.7
